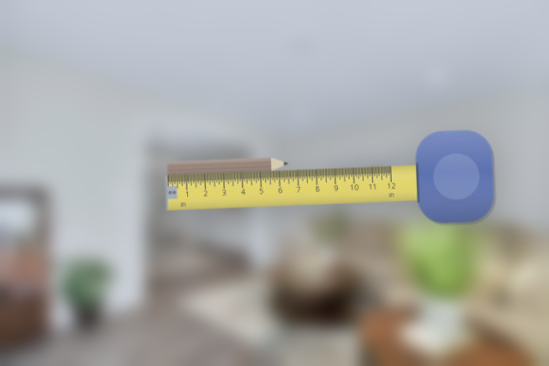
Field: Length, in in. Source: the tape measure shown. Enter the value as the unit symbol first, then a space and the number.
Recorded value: in 6.5
